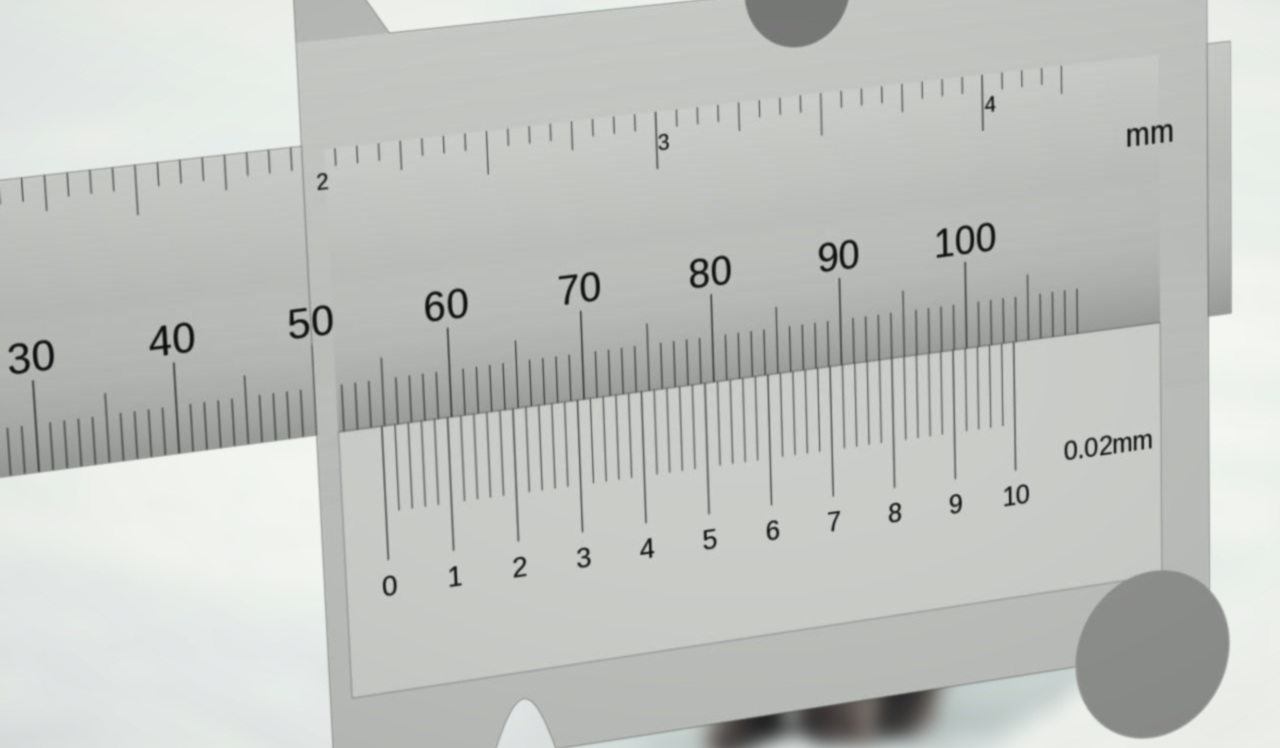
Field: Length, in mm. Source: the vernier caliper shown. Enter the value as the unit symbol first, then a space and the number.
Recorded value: mm 54.8
